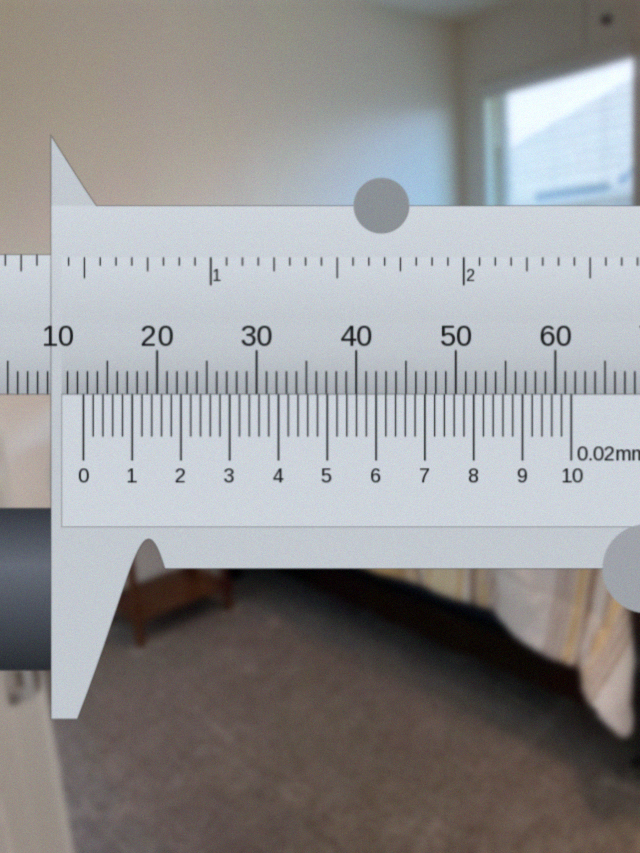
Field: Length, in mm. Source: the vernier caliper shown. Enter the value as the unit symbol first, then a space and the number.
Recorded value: mm 12.6
